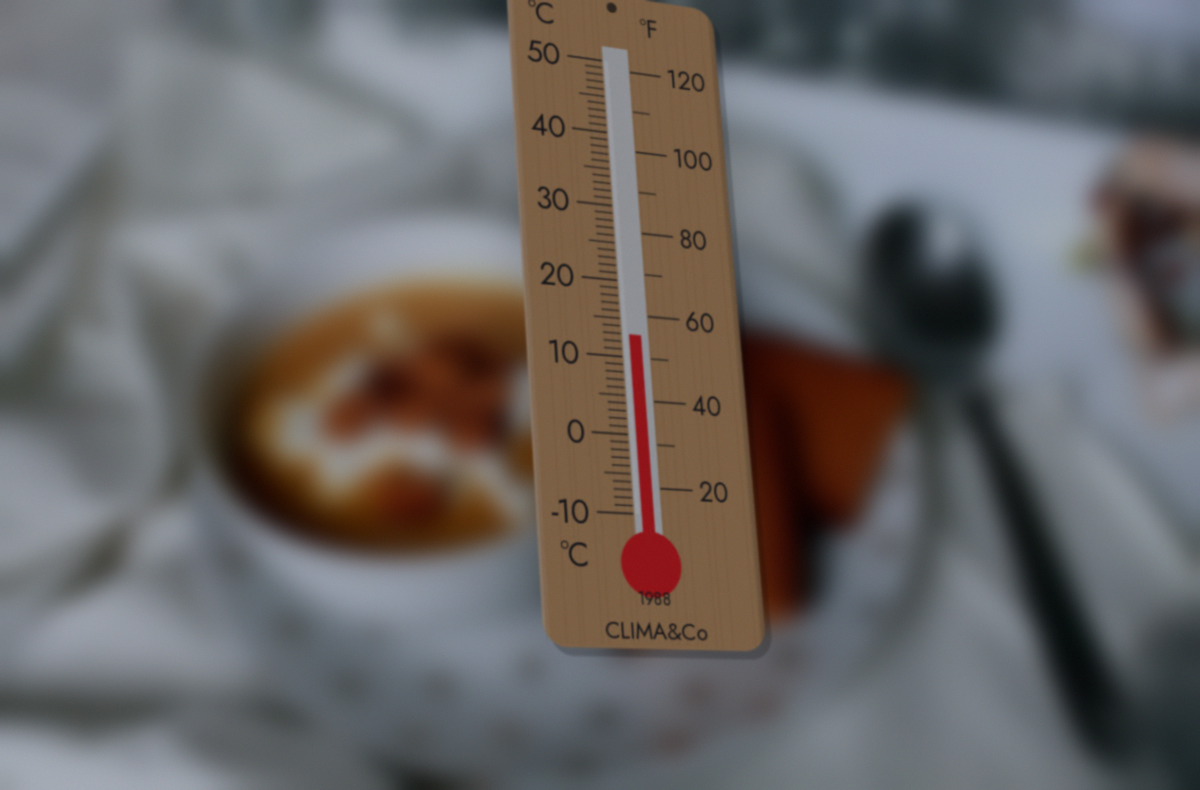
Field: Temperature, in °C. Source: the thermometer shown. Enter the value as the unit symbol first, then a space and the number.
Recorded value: °C 13
